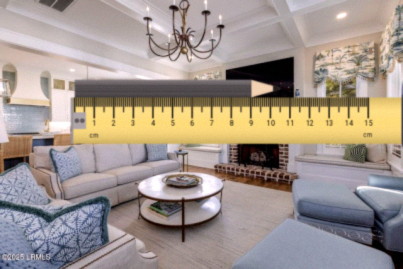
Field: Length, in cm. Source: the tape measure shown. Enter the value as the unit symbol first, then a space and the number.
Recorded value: cm 10.5
